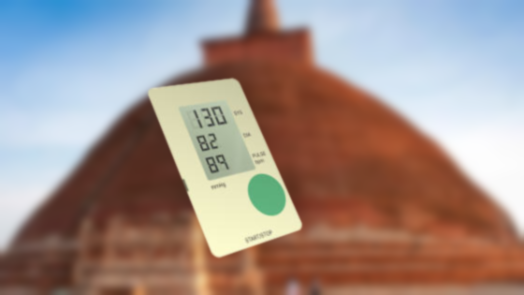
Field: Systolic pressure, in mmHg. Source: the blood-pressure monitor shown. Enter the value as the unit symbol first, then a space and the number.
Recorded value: mmHg 130
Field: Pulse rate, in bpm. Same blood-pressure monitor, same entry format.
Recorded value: bpm 89
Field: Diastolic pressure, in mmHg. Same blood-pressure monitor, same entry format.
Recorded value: mmHg 82
